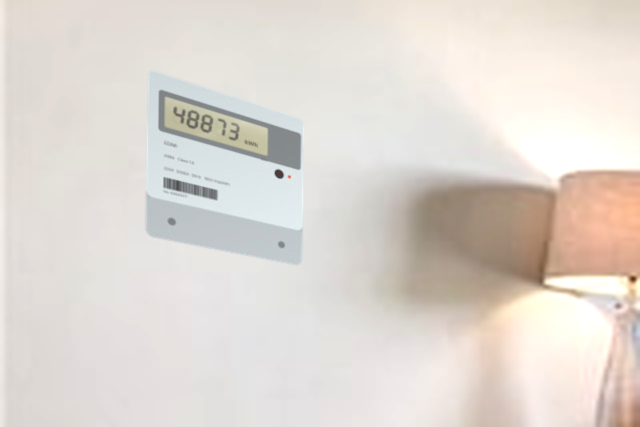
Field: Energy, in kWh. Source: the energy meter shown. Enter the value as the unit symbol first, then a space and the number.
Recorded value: kWh 48873
